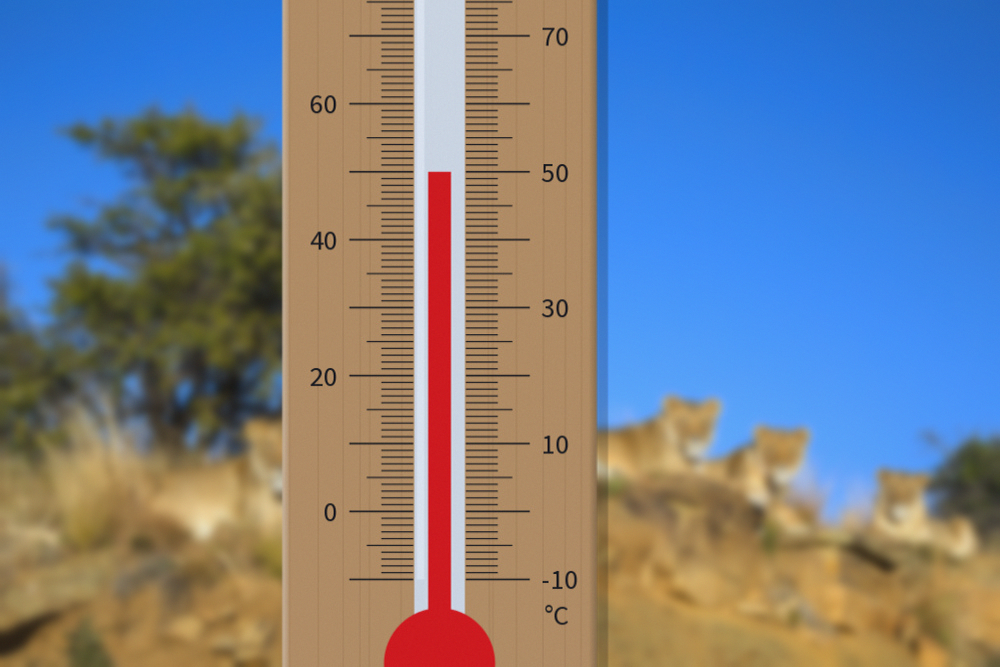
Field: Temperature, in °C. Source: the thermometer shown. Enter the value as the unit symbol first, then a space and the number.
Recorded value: °C 50
